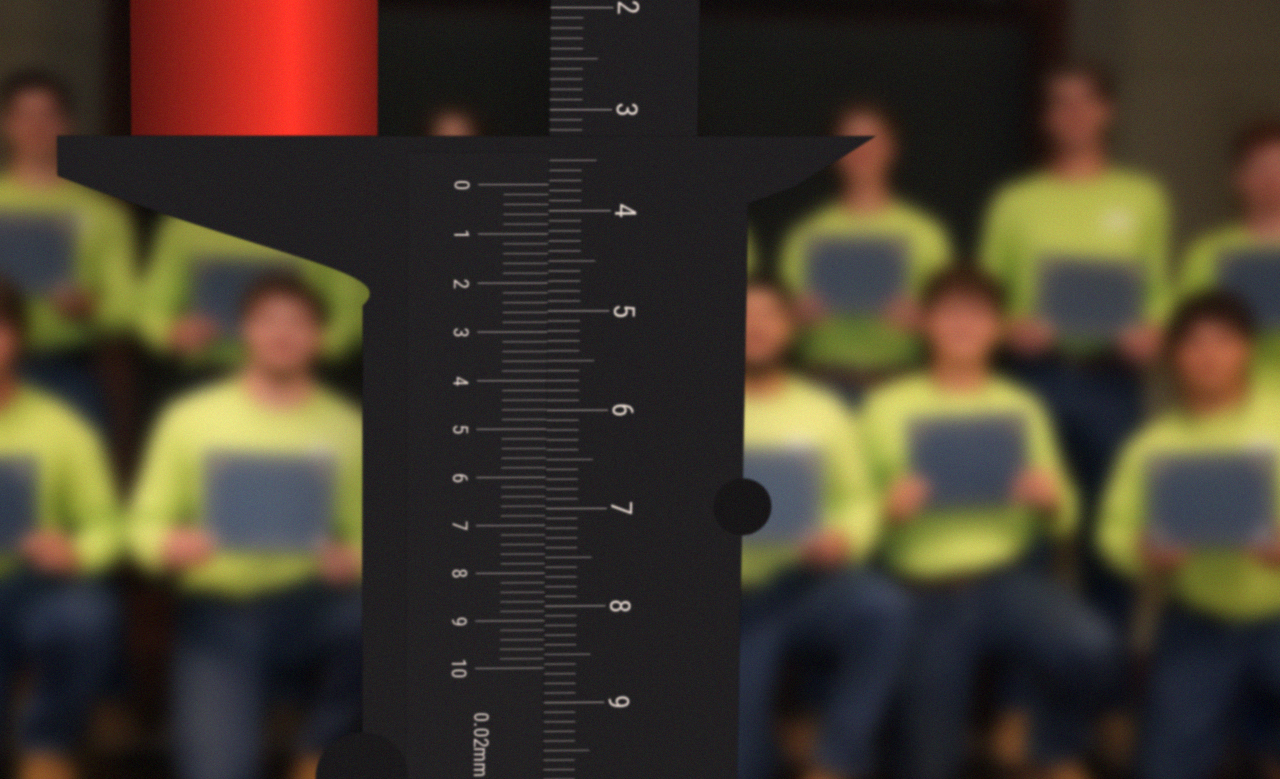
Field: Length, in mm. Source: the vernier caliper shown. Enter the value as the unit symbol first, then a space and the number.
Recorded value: mm 37.4
